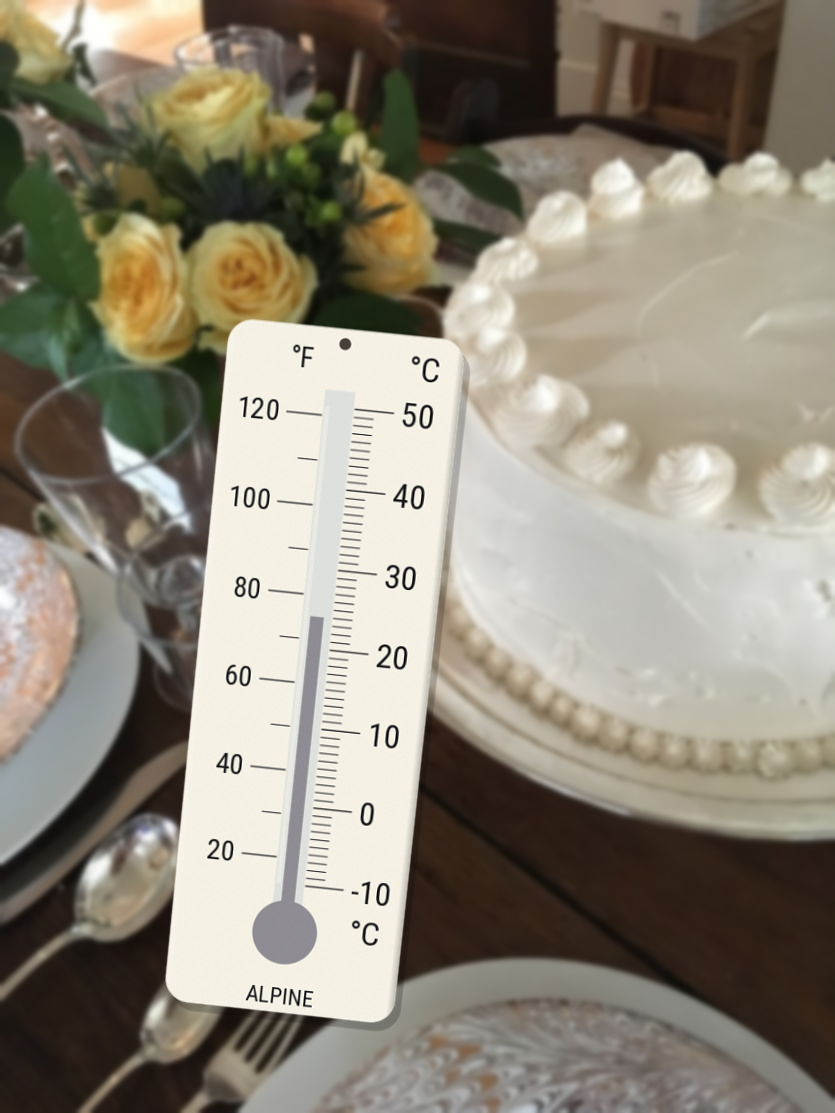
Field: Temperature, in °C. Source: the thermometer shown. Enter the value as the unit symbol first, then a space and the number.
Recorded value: °C 24
